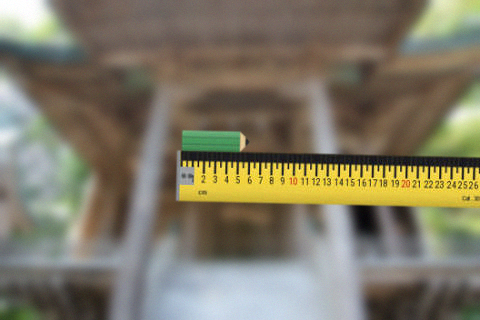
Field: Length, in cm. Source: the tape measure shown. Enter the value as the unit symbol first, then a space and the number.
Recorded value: cm 6
